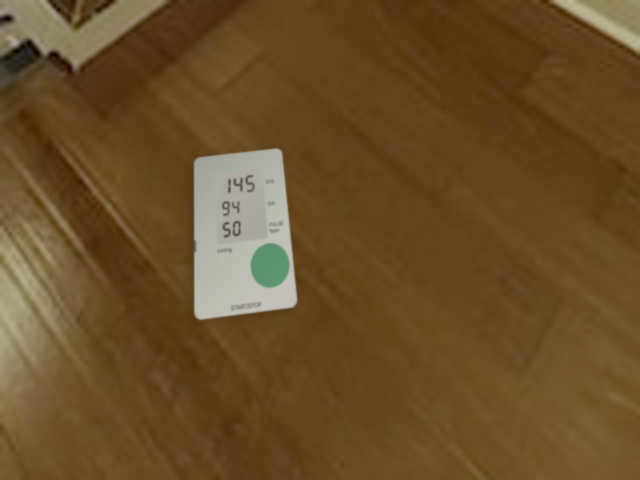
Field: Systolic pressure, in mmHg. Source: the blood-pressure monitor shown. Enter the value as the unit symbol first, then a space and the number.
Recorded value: mmHg 145
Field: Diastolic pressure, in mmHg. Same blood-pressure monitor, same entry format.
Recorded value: mmHg 94
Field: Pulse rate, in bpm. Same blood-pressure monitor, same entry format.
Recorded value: bpm 50
